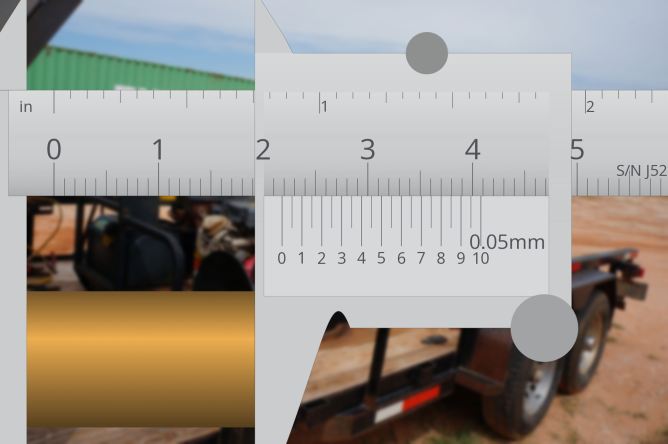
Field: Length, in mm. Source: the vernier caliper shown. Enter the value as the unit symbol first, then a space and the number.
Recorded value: mm 21.8
